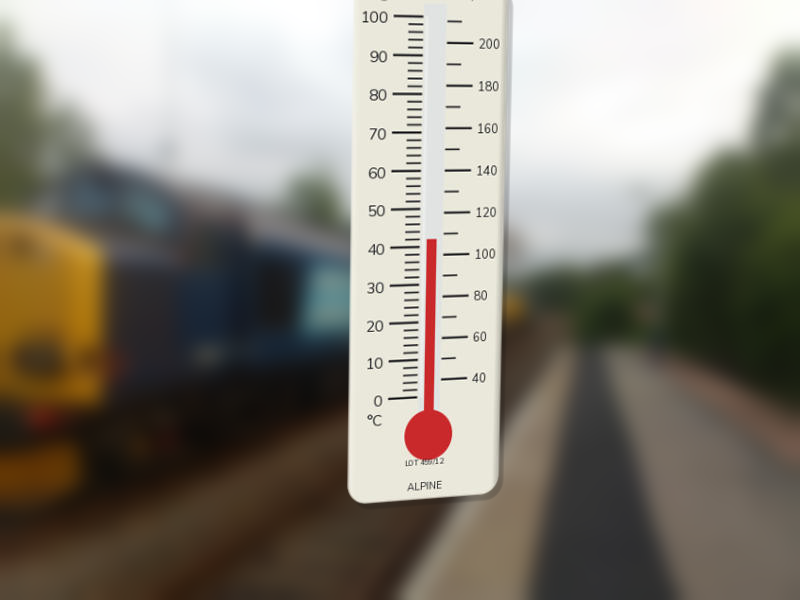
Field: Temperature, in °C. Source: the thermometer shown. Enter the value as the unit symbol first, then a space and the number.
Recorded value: °C 42
